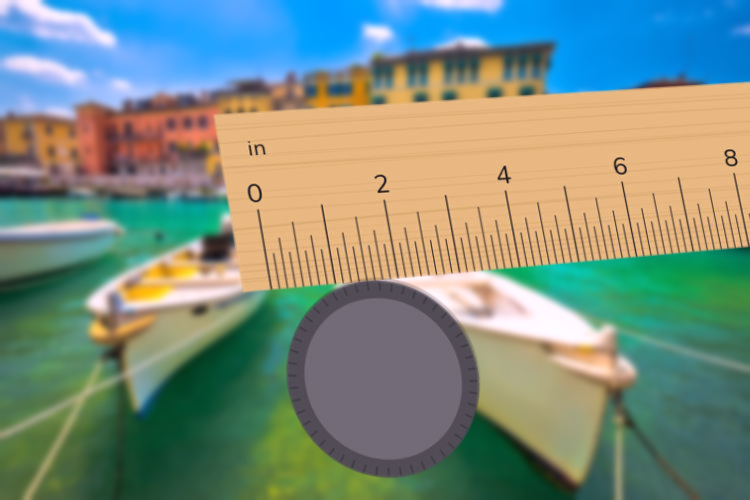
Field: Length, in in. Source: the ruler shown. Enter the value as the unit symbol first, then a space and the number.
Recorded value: in 3
